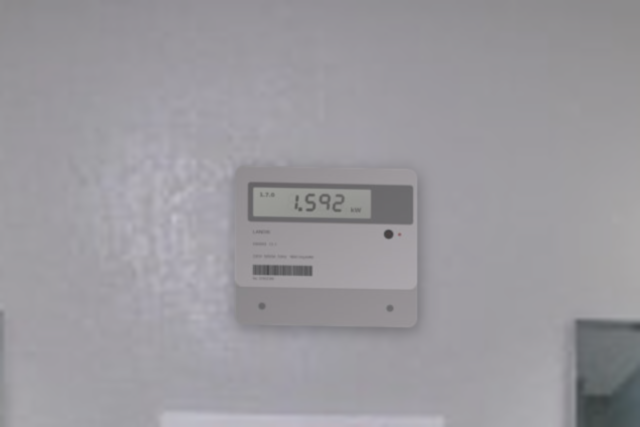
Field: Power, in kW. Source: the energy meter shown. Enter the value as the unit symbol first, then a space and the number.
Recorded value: kW 1.592
